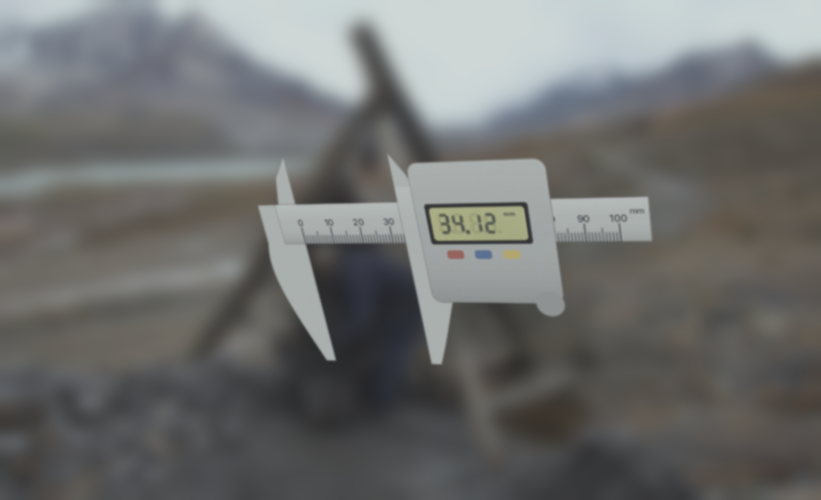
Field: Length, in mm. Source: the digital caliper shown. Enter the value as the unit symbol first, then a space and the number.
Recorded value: mm 34.12
